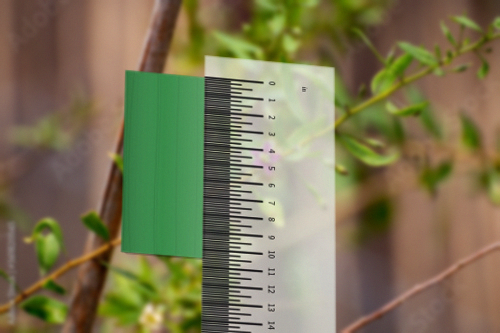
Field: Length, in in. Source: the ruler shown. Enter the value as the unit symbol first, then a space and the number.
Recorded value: in 10.5
